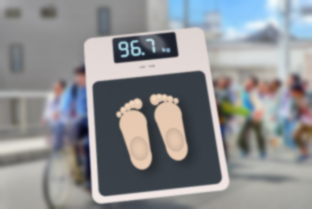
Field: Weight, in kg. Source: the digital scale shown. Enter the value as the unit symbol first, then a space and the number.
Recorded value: kg 96.7
